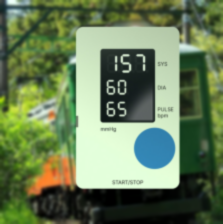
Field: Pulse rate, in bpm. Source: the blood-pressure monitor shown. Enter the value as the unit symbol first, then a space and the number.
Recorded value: bpm 65
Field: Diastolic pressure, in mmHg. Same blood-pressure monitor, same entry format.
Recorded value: mmHg 60
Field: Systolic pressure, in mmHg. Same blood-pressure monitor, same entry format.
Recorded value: mmHg 157
